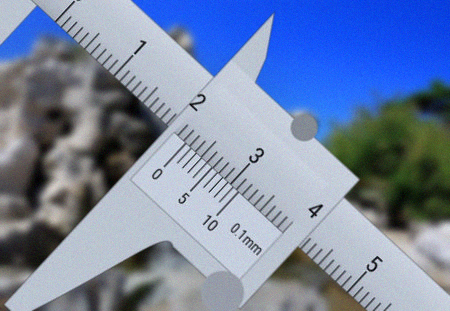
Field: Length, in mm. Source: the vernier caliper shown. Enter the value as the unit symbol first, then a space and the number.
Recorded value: mm 22.4
